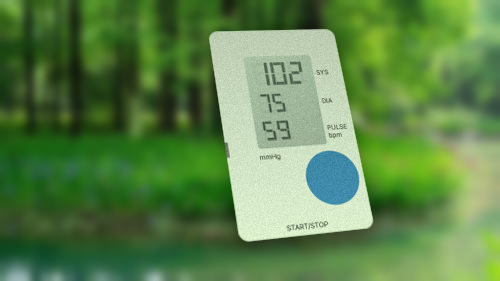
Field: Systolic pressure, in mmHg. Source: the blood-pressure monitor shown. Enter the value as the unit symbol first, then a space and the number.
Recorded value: mmHg 102
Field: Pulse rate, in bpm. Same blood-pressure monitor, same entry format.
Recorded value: bpm 59
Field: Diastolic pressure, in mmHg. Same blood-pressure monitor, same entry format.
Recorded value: mmHg 75
